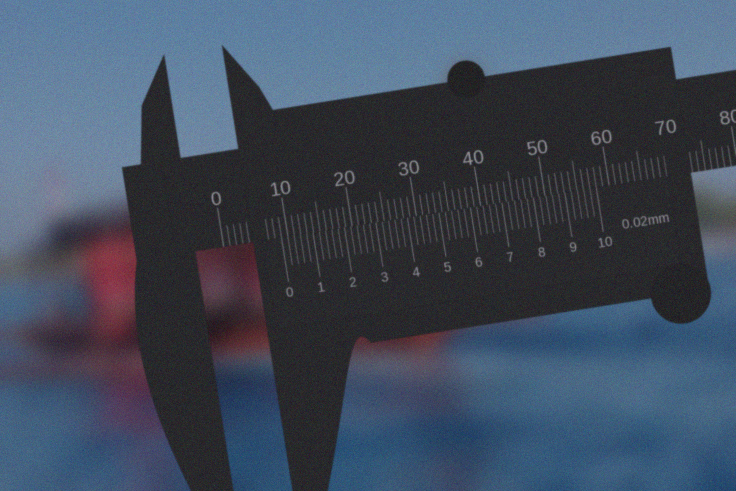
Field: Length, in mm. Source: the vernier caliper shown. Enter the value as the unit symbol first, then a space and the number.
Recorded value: mm 9.0
